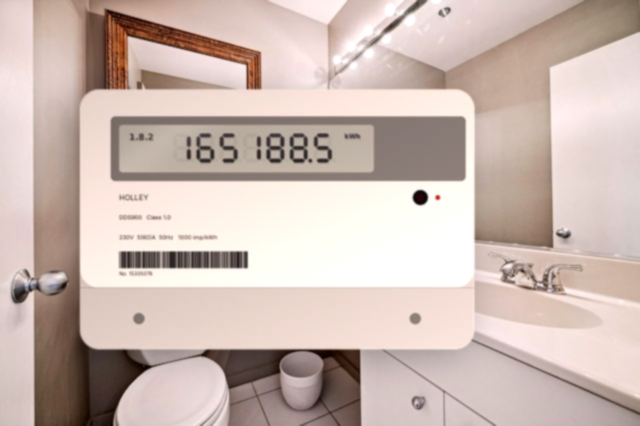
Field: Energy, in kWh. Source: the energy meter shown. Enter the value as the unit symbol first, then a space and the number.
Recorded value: kWh 165188.5
